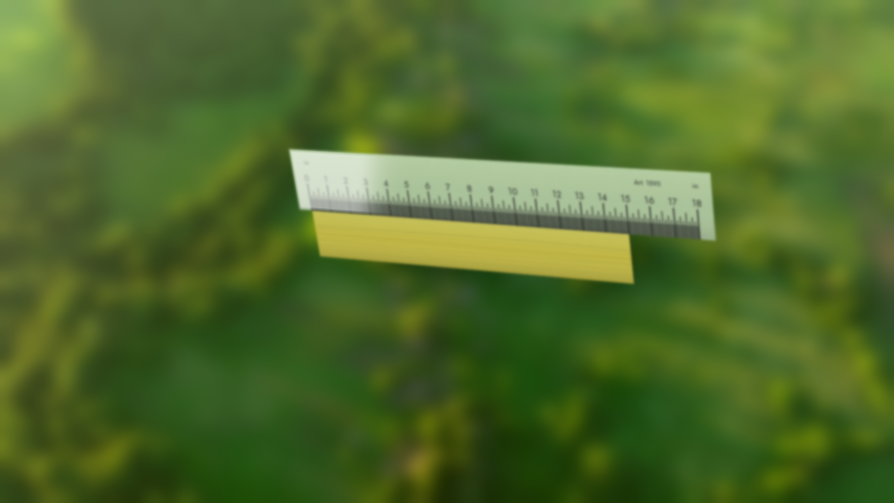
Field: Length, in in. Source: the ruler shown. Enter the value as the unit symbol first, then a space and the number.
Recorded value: in 15
